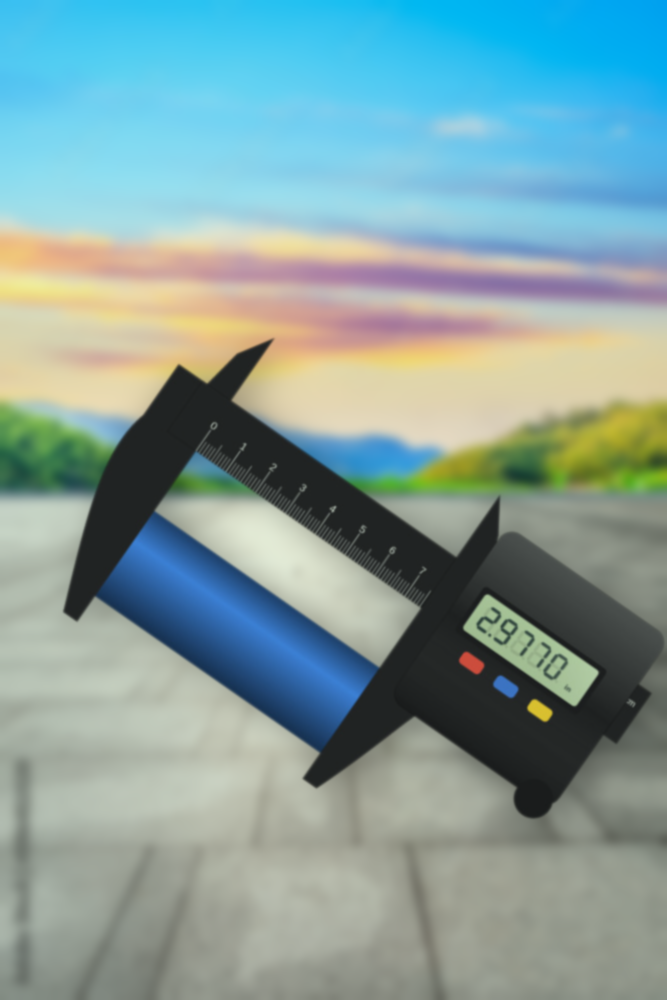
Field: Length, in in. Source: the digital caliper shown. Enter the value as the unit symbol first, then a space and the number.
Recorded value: in 2.9770
